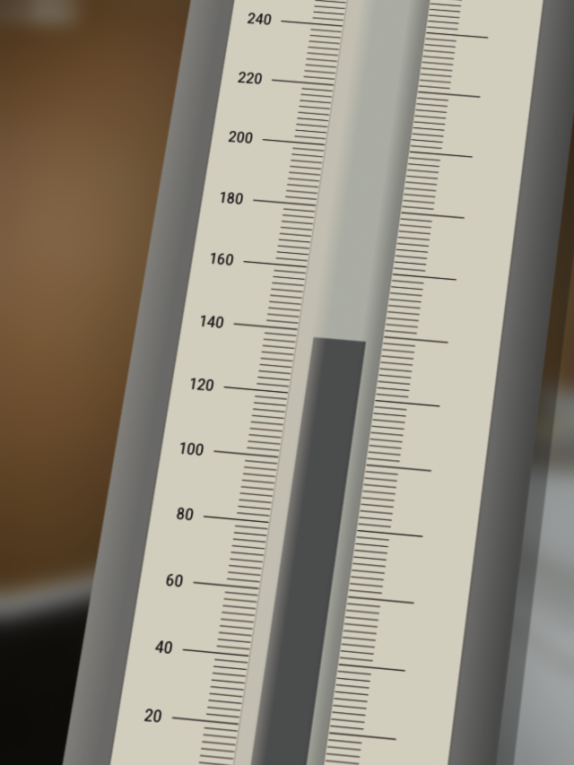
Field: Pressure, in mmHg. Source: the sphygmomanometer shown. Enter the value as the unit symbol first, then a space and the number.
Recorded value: mmHg 138
